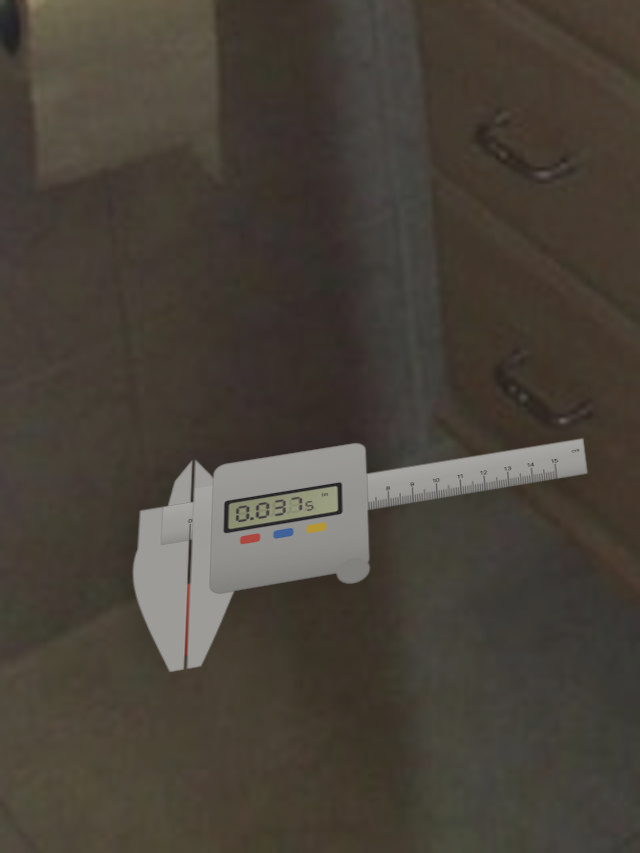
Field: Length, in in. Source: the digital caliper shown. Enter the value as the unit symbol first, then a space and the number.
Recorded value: in 0.0375
